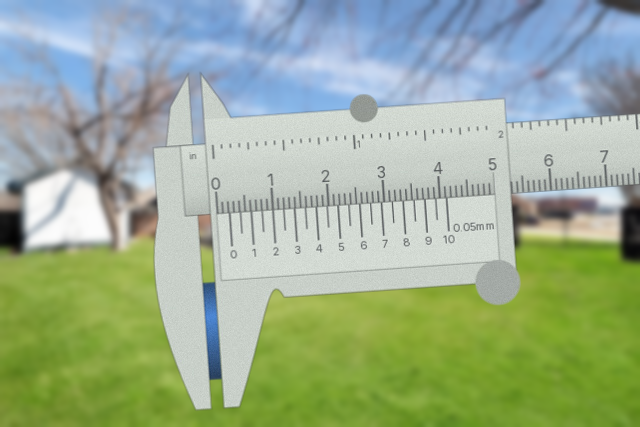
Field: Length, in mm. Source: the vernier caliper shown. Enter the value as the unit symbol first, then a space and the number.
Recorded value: mm 2.2
